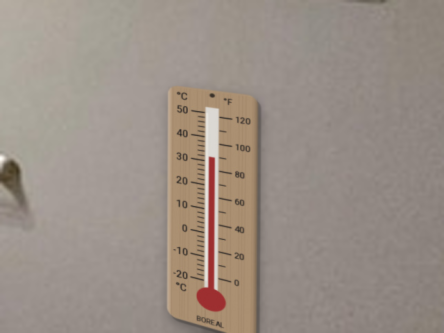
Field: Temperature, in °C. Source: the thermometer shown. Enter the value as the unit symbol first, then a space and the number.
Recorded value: °C 32
